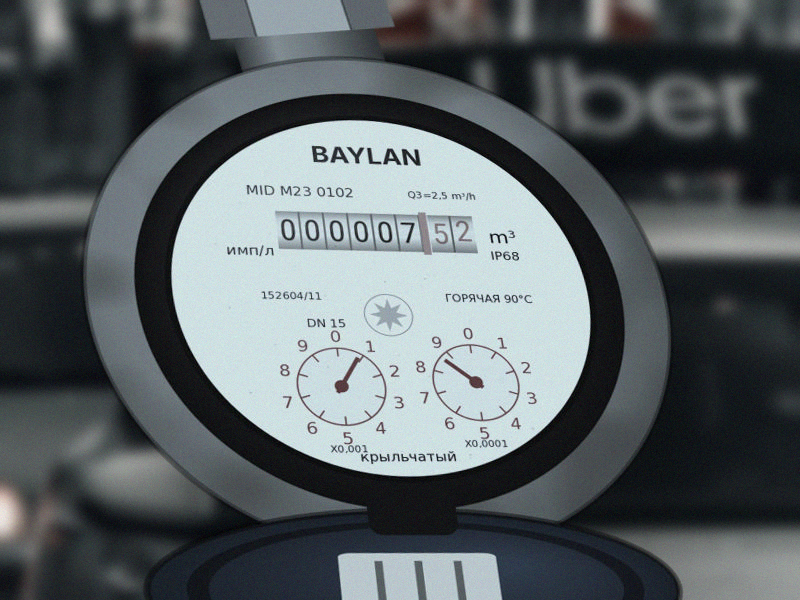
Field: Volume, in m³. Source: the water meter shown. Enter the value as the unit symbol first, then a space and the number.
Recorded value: m³ 7.5208
